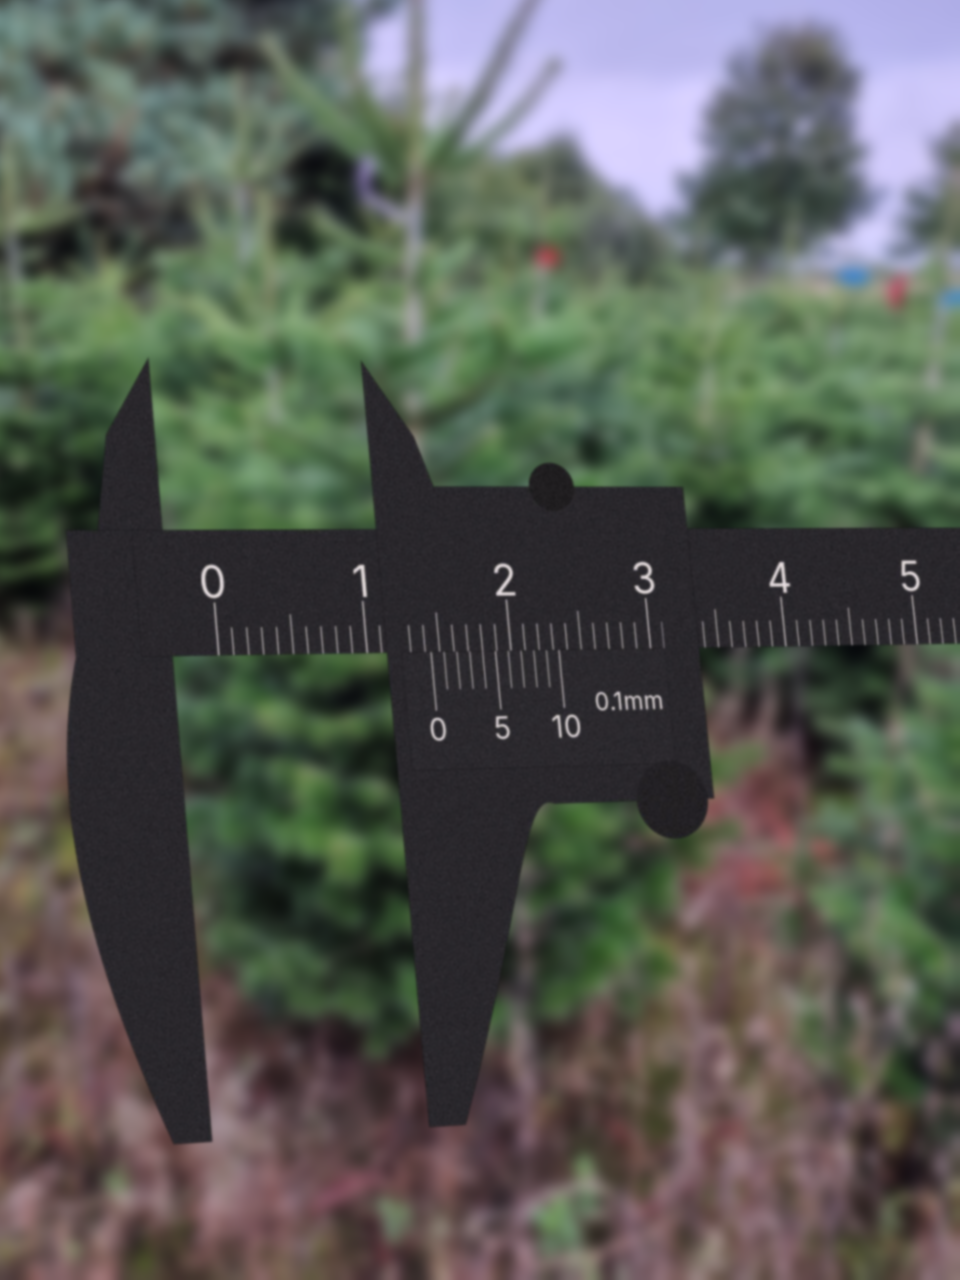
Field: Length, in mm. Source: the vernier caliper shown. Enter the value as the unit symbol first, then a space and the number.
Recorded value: mm 14.4
